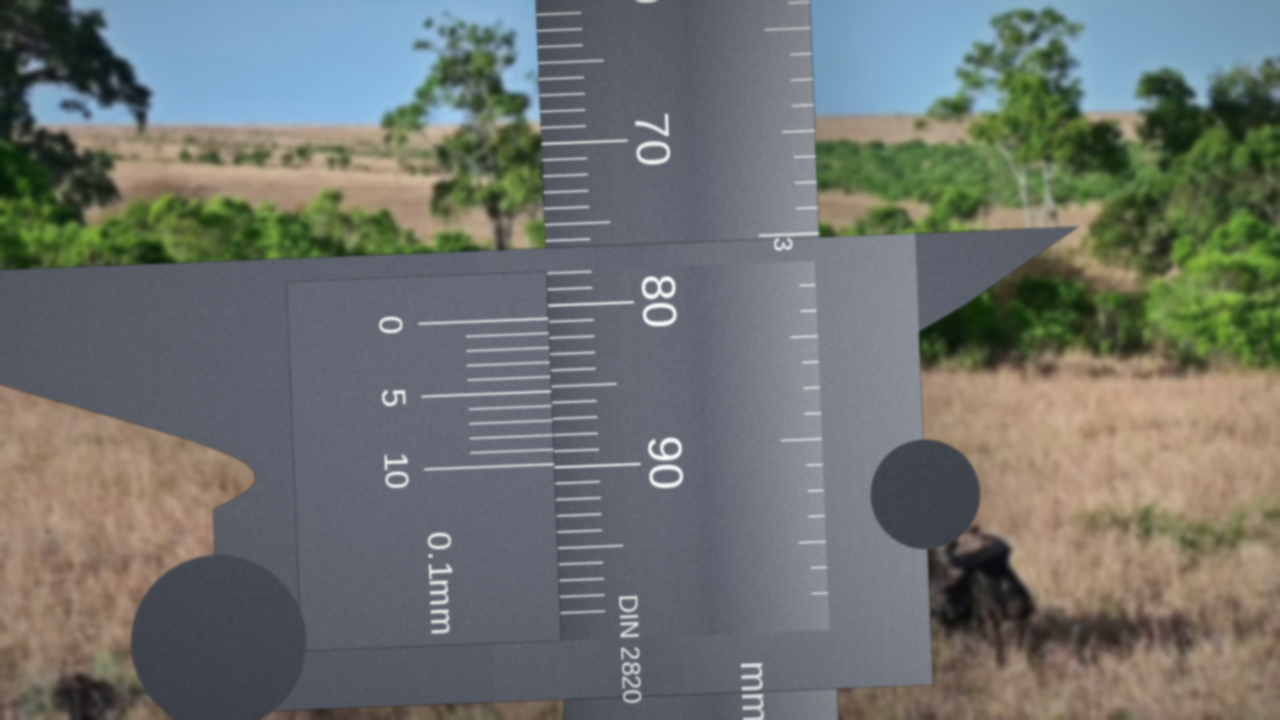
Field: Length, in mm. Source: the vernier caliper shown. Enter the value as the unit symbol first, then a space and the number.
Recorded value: mm 80.8
